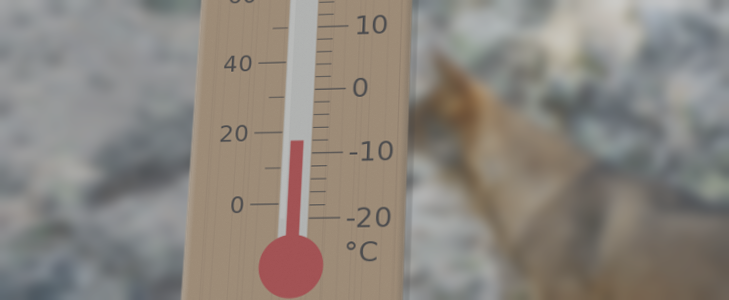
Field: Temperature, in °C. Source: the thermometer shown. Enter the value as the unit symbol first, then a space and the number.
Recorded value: °C -8
